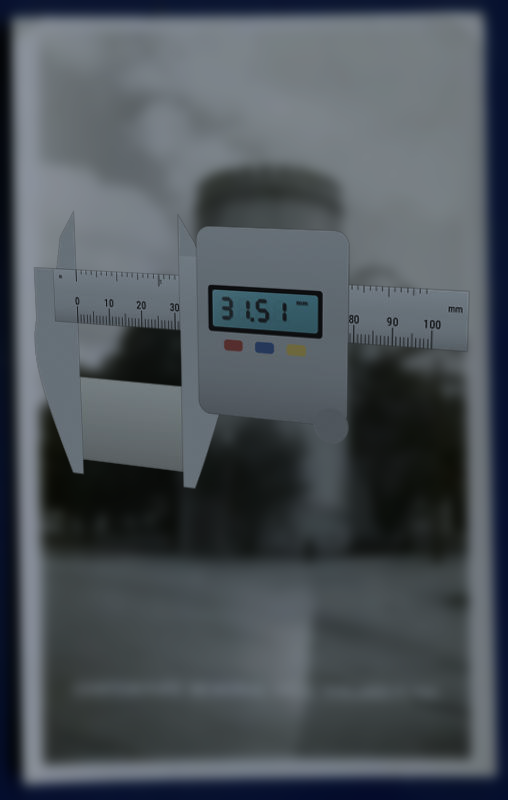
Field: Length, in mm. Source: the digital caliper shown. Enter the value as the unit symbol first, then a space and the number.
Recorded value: mm 31.51
